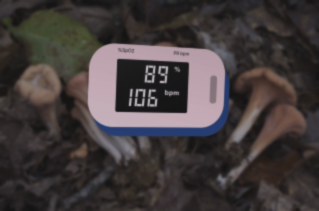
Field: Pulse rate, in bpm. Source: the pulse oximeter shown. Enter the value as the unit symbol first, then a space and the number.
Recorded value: bpm 106
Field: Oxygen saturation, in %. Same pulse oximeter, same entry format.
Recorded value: % 89
